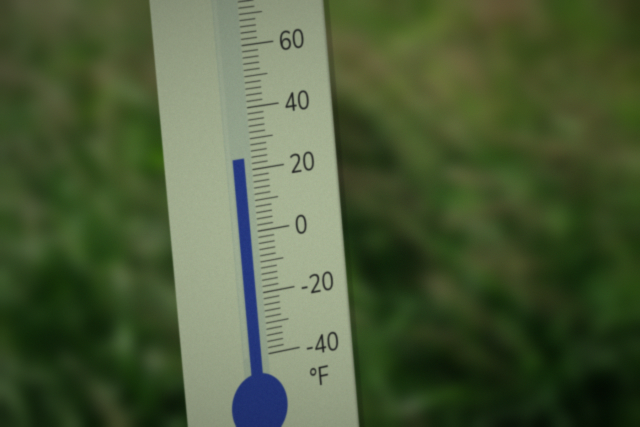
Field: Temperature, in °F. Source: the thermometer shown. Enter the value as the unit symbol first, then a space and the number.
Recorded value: °F 24
